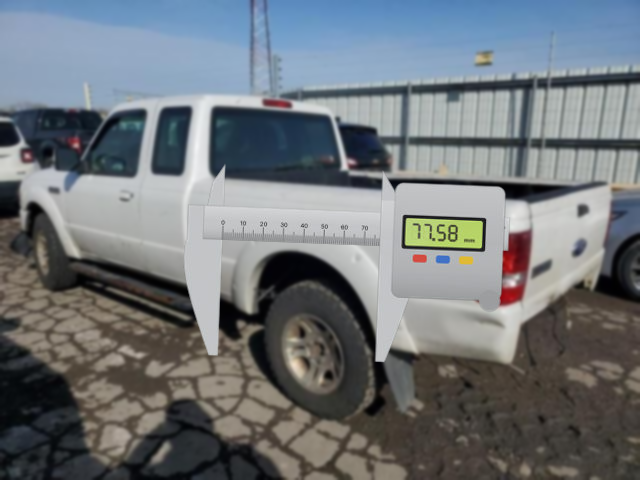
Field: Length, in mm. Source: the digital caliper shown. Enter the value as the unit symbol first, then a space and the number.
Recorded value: mm 77.58
